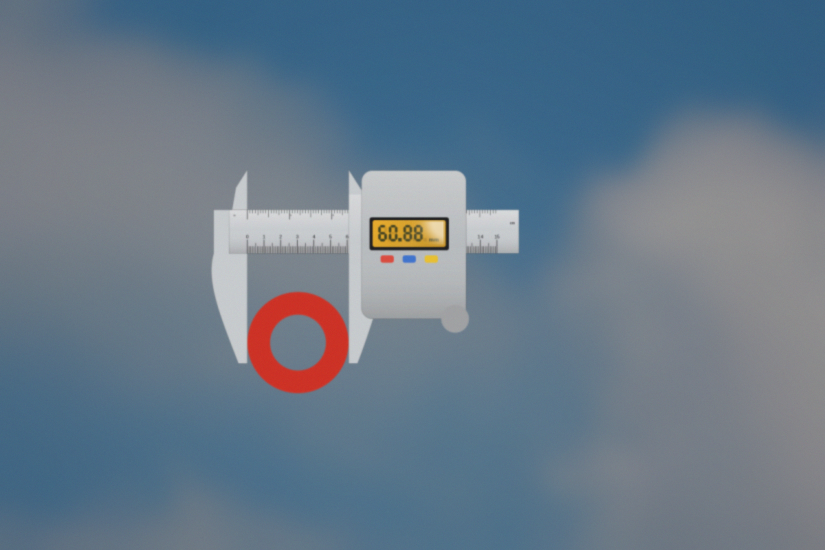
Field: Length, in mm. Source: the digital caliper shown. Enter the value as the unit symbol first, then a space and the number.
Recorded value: mm 60.88
